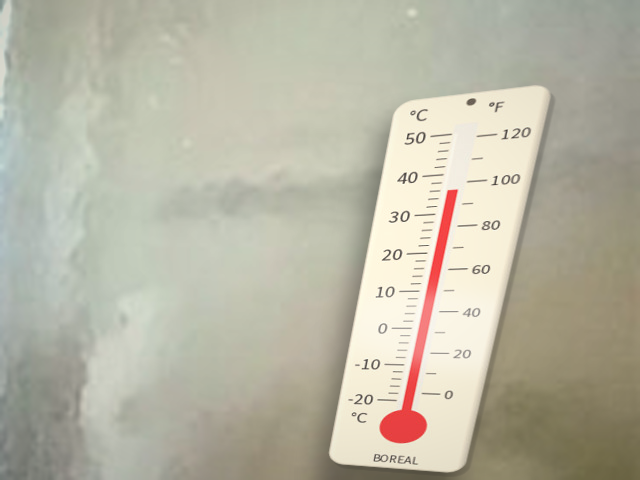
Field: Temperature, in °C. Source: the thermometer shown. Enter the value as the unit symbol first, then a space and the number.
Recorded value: °C 36
